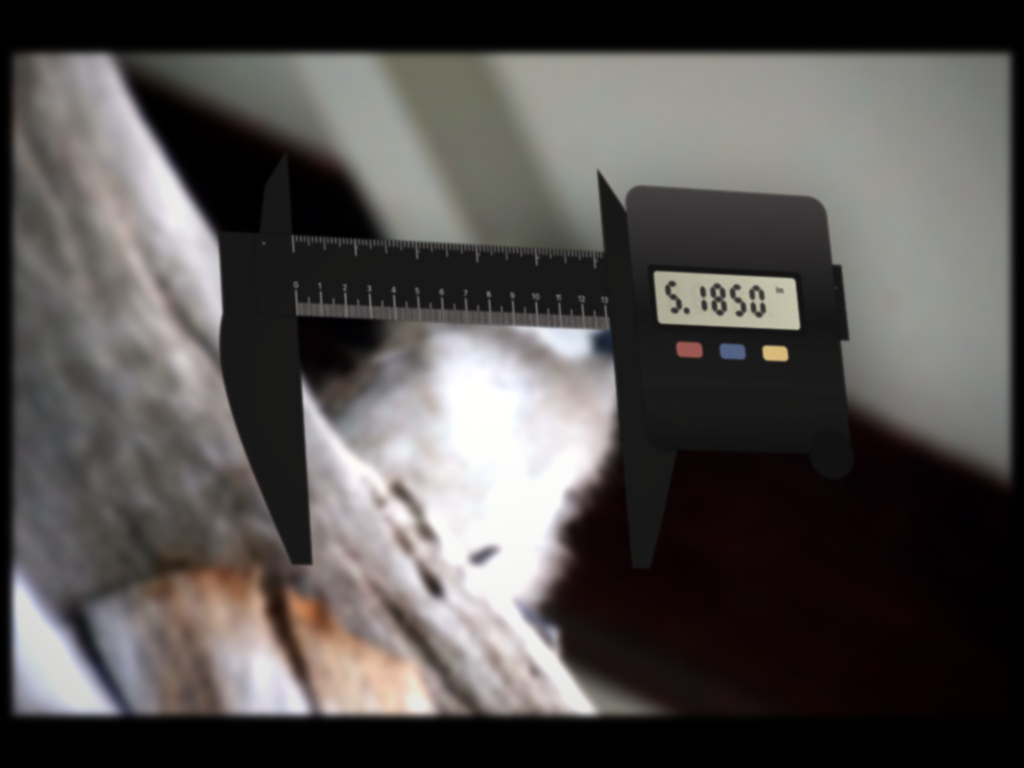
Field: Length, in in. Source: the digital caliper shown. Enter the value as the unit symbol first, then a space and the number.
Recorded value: in 5.1850
